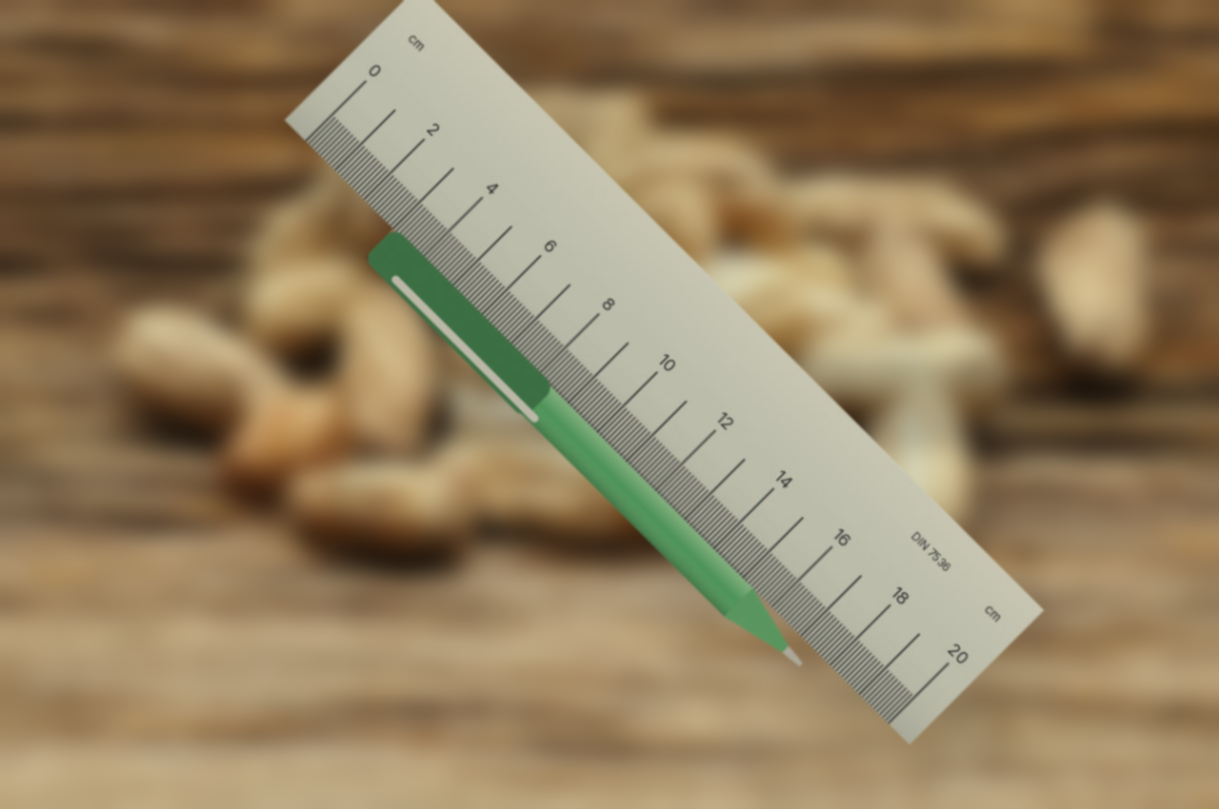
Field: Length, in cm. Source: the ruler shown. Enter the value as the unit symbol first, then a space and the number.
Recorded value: cm 14.5
